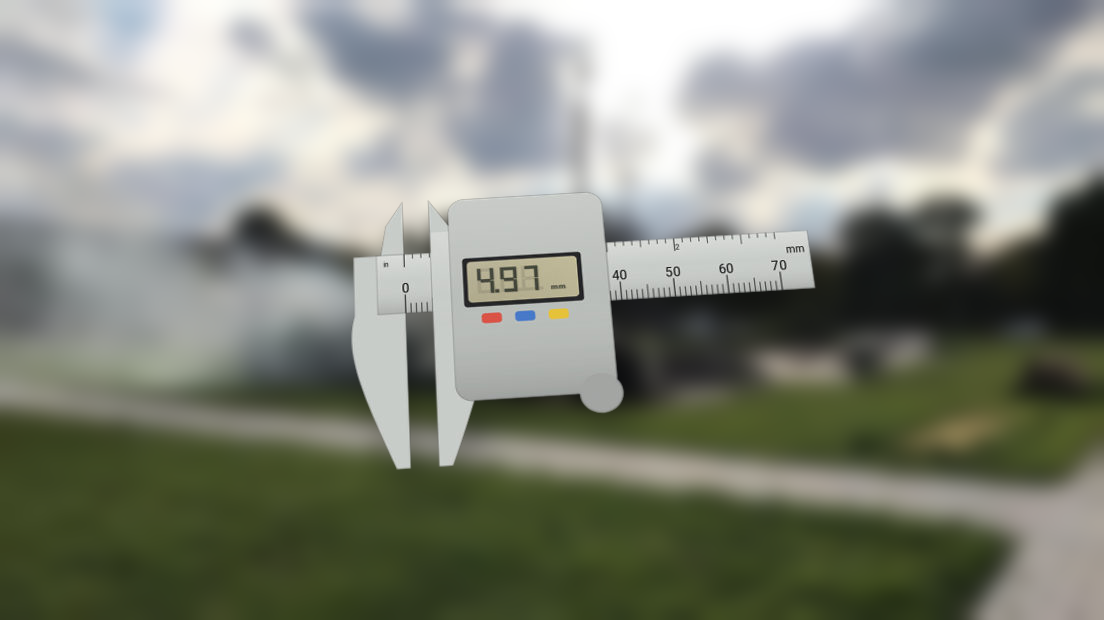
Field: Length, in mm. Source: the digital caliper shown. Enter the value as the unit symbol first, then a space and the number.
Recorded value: mm 4.97
